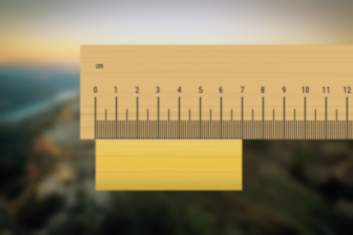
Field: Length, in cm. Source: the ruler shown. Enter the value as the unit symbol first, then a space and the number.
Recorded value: cm 7
